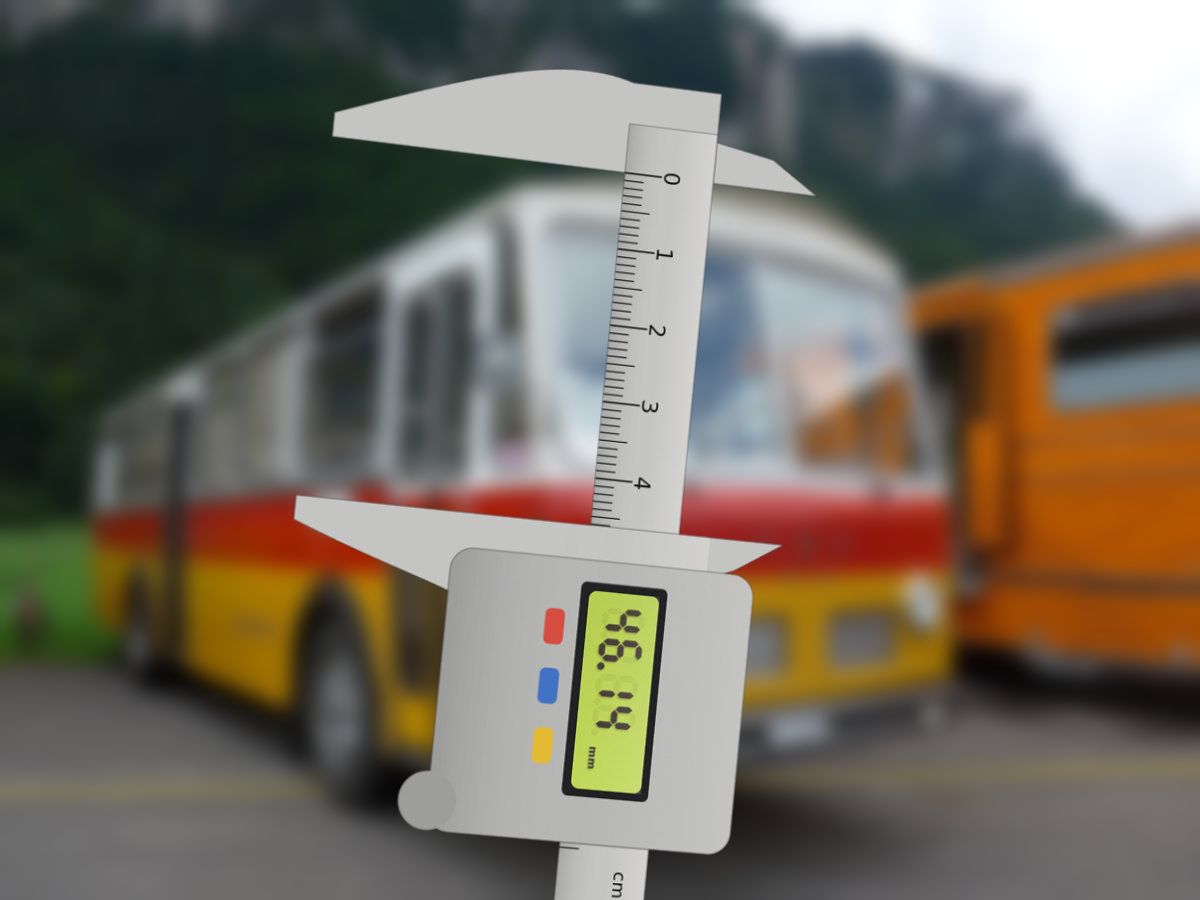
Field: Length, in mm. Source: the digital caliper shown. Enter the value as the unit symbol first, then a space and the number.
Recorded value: mm 46.14
